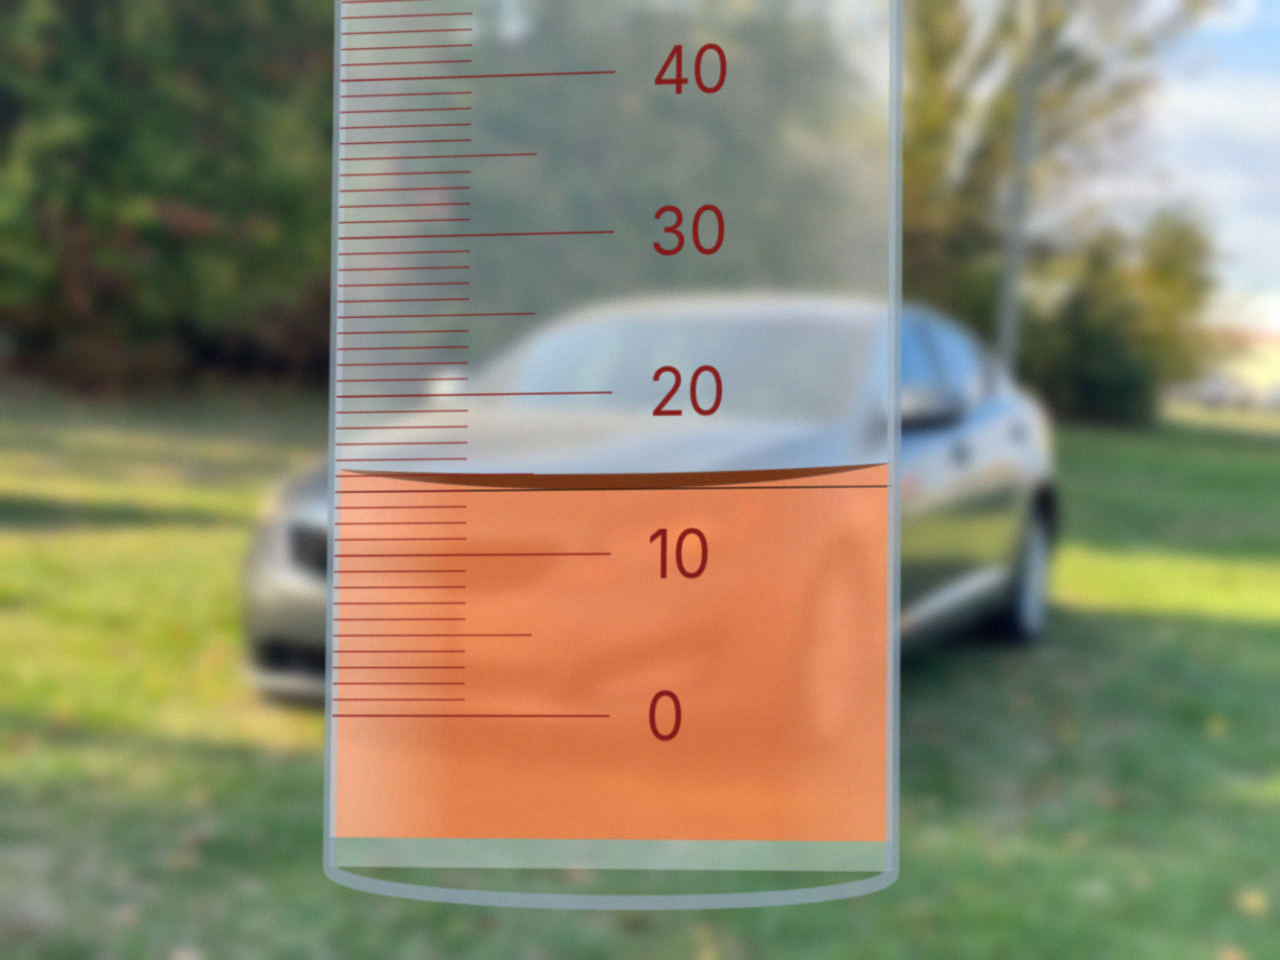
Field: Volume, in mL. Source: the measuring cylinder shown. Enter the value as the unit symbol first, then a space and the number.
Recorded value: mL 14
